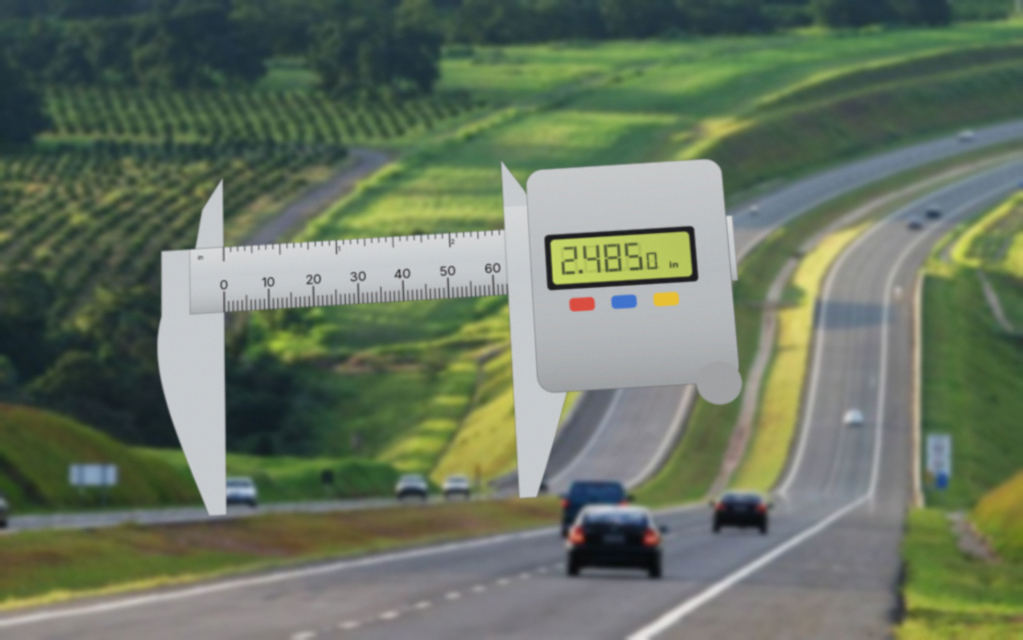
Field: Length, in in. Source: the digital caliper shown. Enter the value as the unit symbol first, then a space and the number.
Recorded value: in 2.4850
